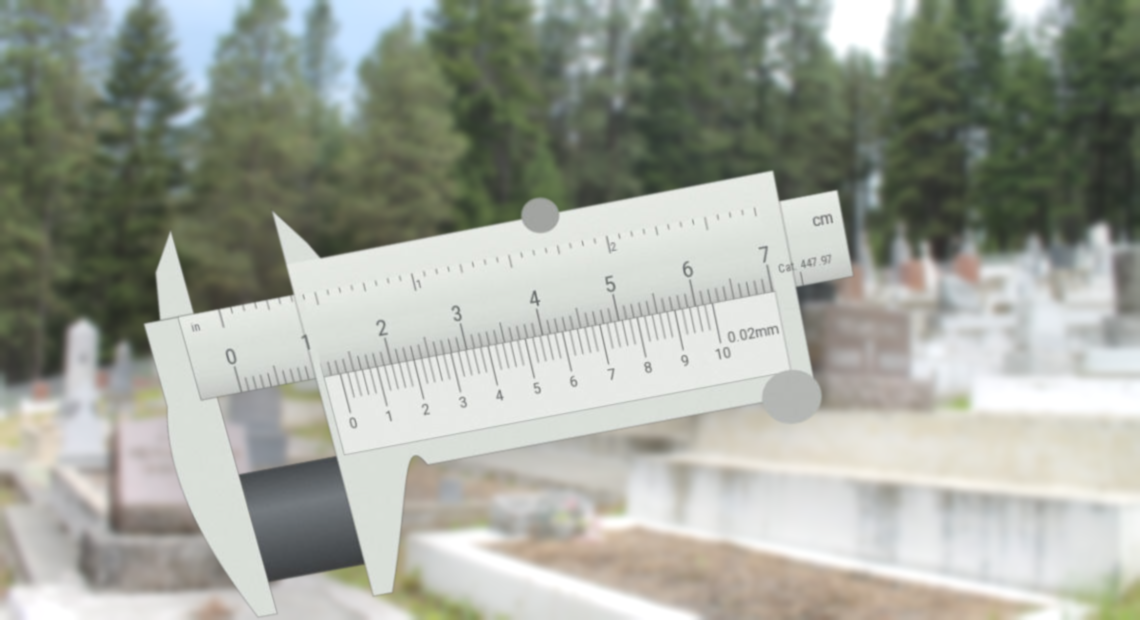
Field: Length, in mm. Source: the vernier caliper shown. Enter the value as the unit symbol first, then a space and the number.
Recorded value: mm 13.2
